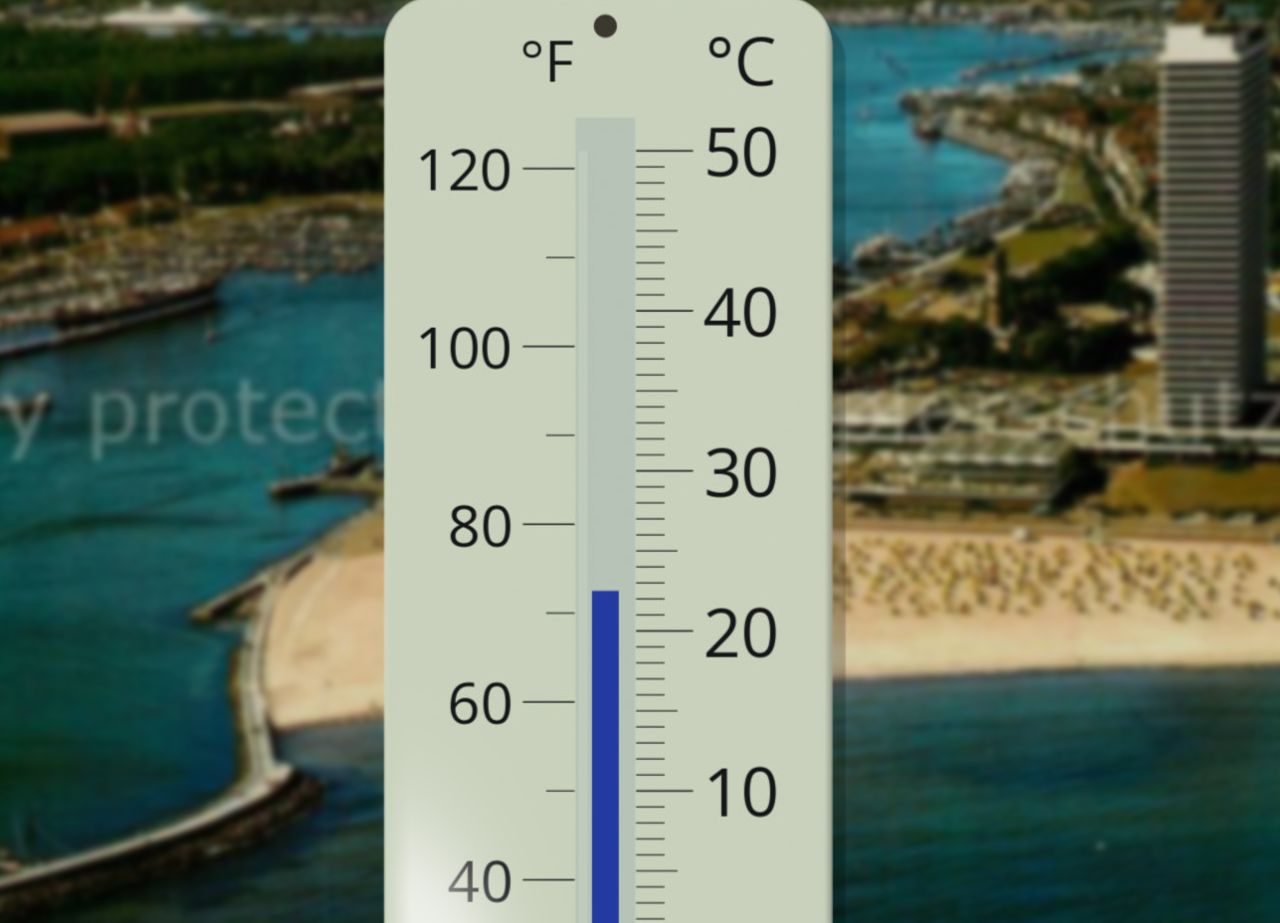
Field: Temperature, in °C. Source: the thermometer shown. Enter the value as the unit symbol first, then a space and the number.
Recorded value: °C 22.5
